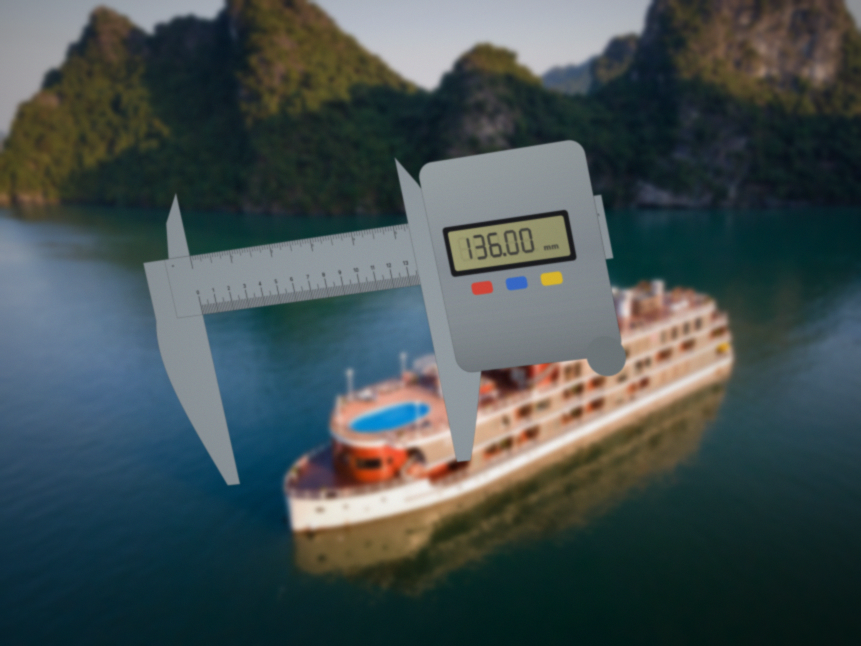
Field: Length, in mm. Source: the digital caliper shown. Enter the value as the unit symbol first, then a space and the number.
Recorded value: mm 136.00
